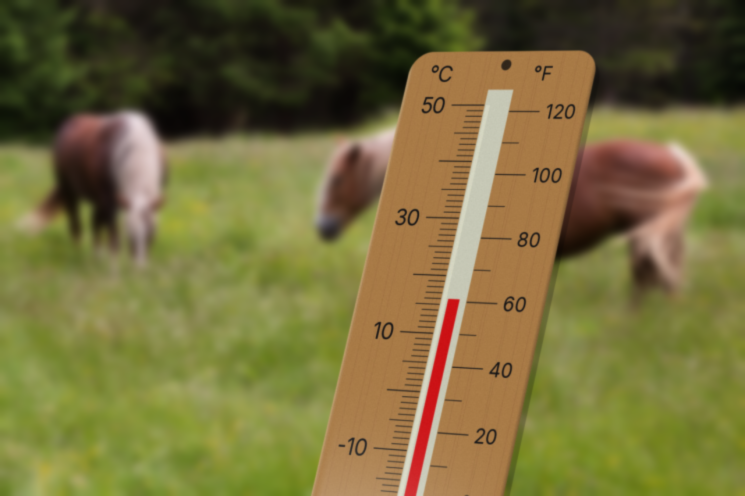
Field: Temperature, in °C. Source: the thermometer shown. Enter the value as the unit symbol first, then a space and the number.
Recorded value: °C 16
